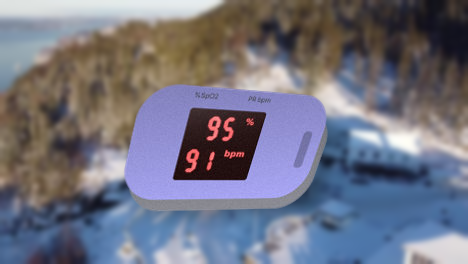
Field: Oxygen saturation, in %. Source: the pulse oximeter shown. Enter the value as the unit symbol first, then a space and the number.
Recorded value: % 95
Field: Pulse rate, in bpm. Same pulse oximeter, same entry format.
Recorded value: bpm 91
